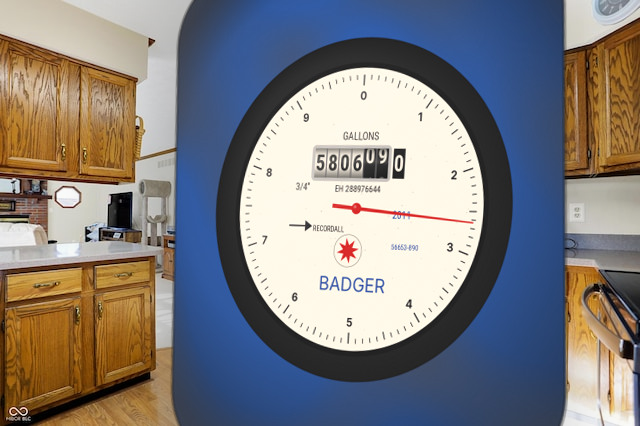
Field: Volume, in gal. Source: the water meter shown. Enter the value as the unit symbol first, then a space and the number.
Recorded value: gal 5806092.6
